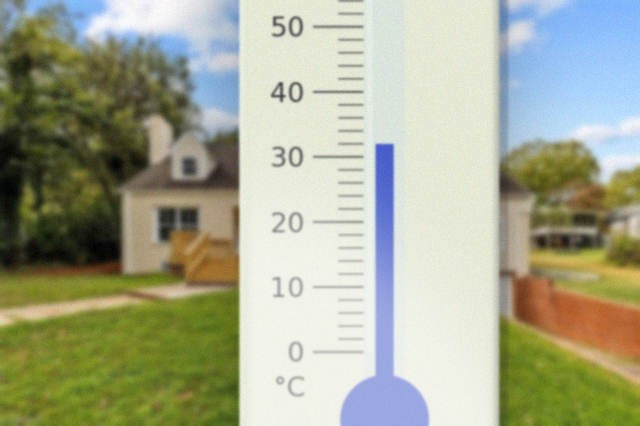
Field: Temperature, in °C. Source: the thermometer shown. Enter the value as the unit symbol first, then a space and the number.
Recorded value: °C 32
